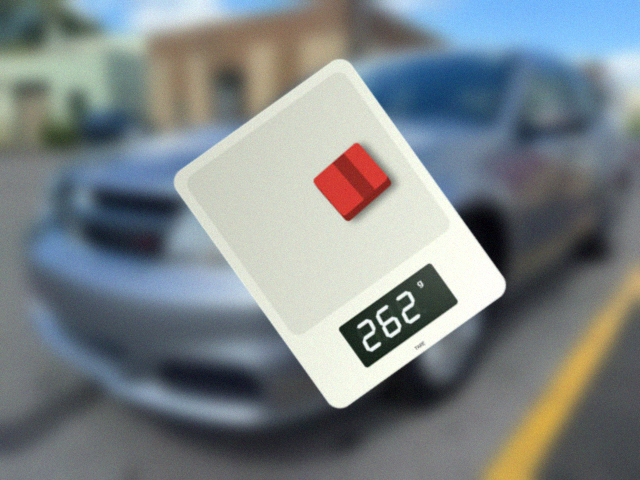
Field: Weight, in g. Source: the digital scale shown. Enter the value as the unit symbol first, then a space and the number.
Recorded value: g 262
